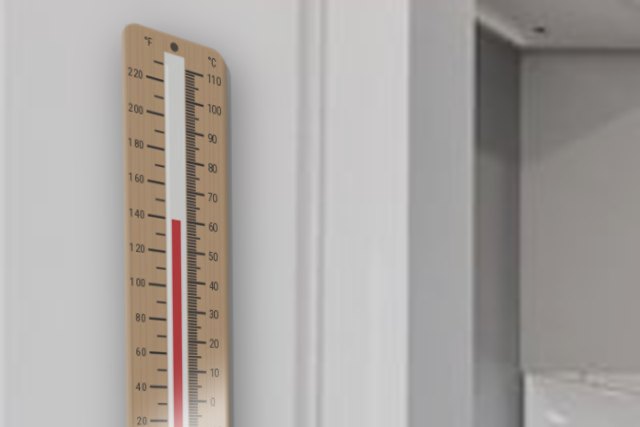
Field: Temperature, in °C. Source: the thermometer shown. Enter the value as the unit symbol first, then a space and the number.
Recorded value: °C 60
